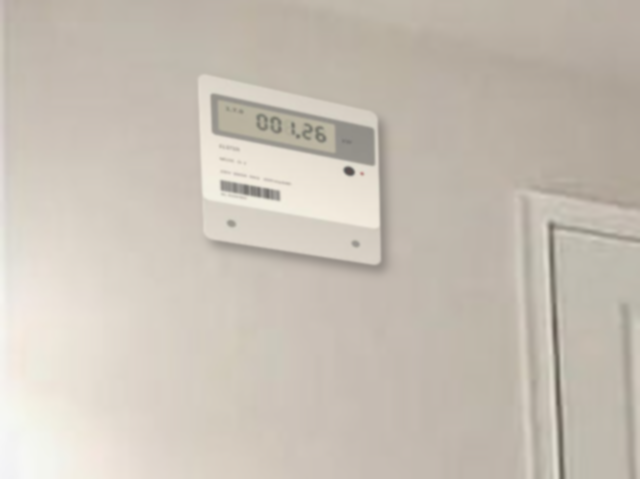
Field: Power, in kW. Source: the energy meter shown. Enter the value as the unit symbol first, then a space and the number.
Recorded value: kW 1.26
